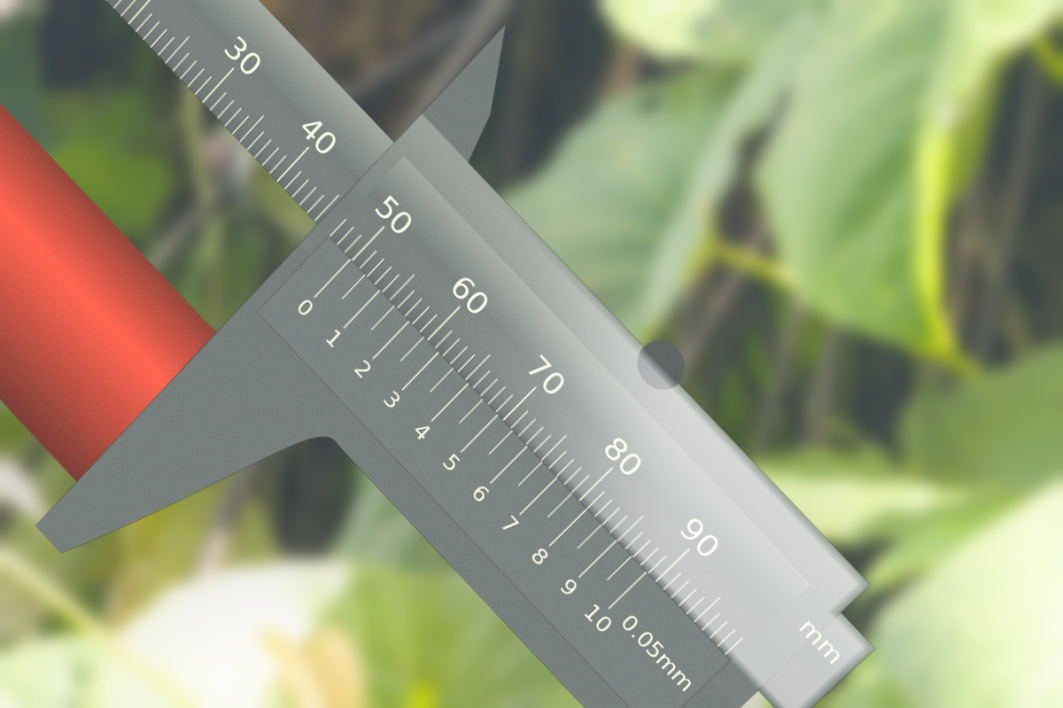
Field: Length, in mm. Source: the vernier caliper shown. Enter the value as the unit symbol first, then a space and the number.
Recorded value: mm 49.8
